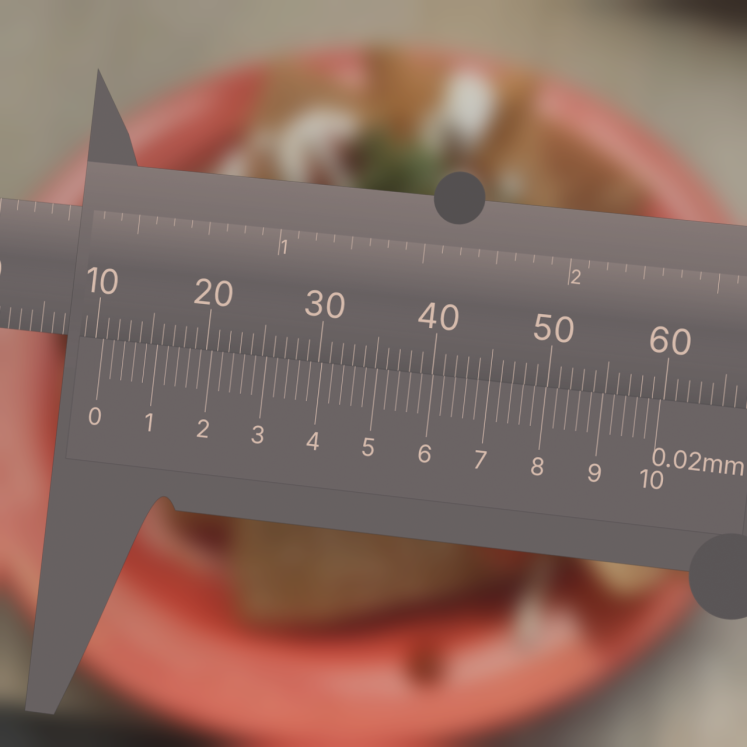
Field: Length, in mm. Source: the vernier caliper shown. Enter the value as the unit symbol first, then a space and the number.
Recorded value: mm 10.7
